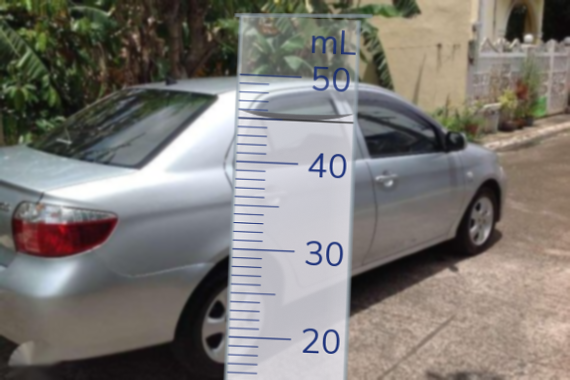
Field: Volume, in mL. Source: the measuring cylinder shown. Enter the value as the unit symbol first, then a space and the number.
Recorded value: mL 45
